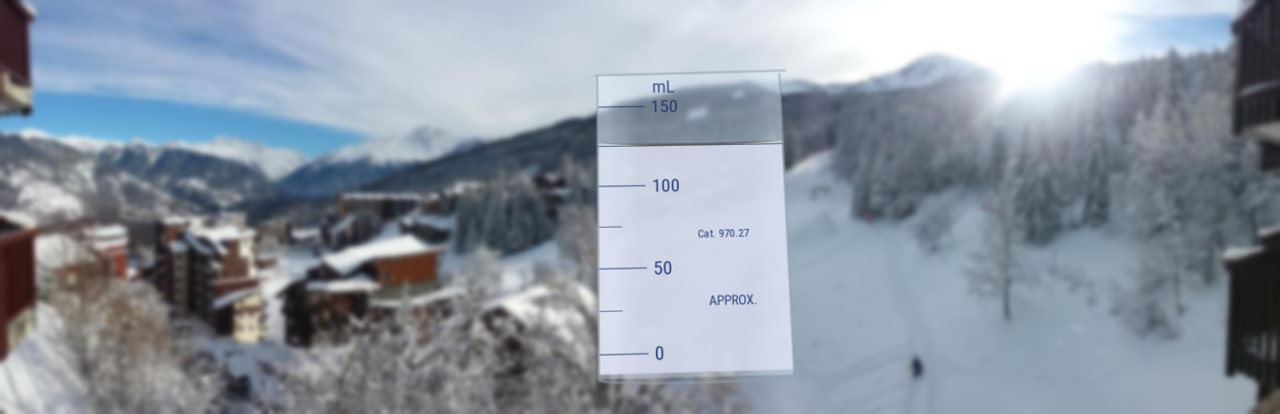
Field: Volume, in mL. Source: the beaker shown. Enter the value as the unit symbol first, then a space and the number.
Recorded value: mL 125
